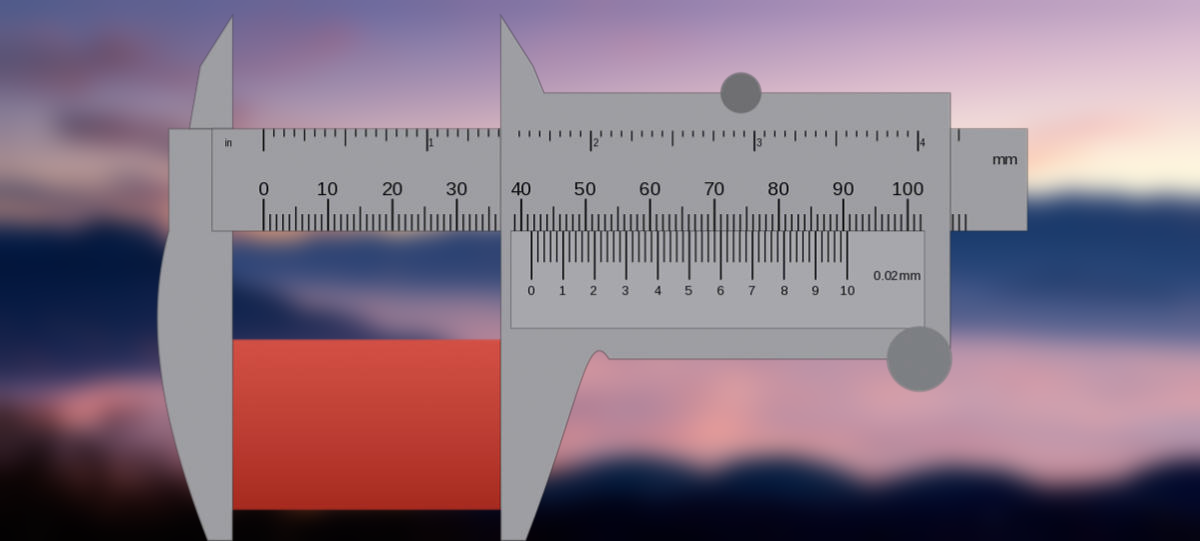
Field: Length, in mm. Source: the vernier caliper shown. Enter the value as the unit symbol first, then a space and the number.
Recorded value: mm 41.6
